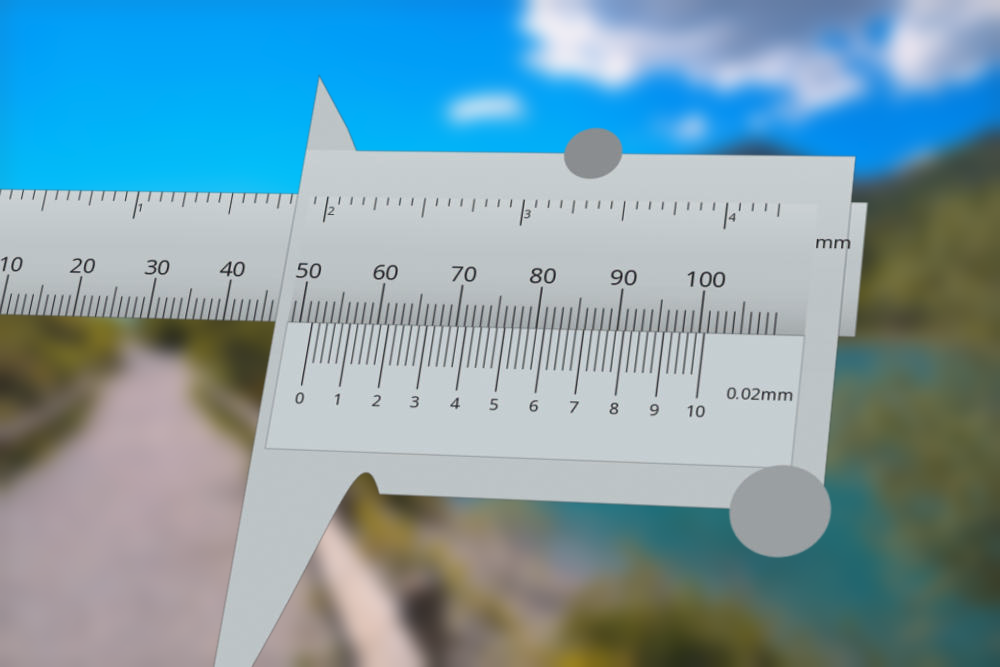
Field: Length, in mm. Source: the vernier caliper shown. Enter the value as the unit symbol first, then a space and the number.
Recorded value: mm 51.6
